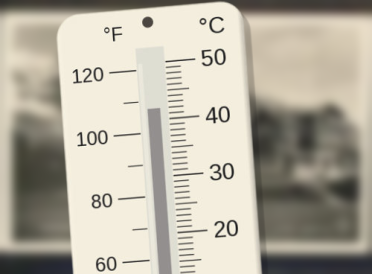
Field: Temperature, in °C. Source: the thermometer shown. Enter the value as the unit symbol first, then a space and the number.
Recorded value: °C 42
